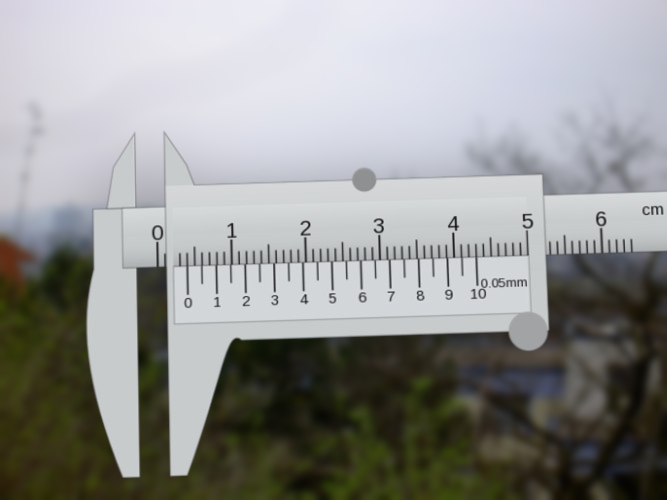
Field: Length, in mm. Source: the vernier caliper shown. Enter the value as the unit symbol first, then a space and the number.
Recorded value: mm 4.0
